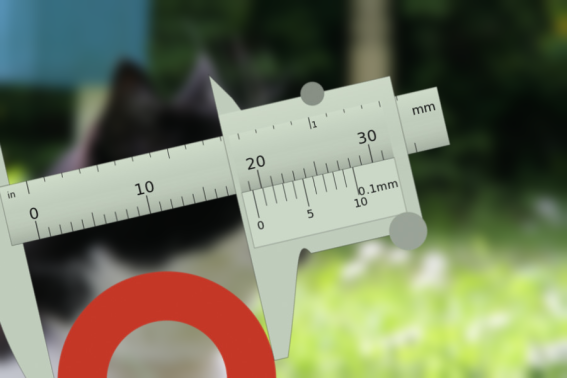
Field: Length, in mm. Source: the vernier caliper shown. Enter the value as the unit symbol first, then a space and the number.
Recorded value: mm 19.2
